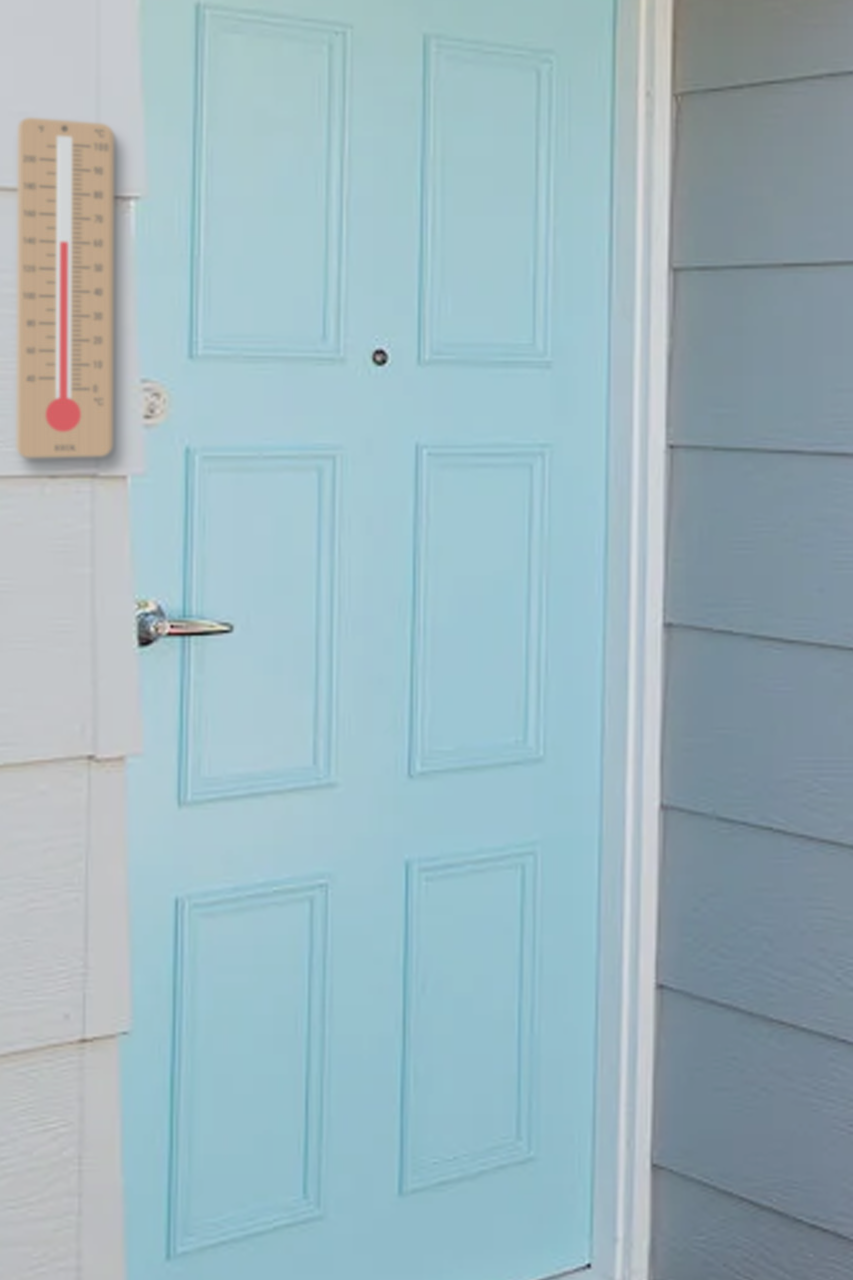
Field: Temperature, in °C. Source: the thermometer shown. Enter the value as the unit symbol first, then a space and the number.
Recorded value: °C 60
